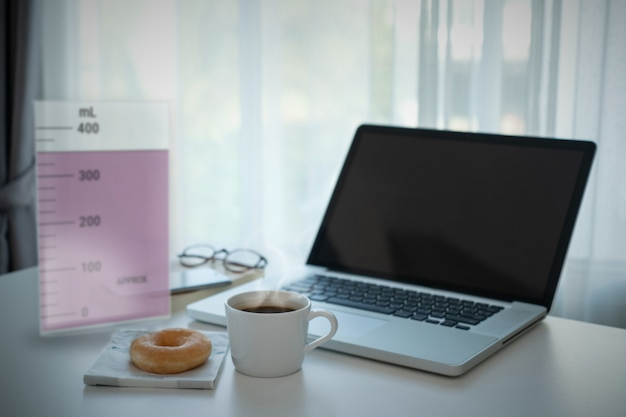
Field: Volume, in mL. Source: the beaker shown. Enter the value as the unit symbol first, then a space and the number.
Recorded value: mL 350
